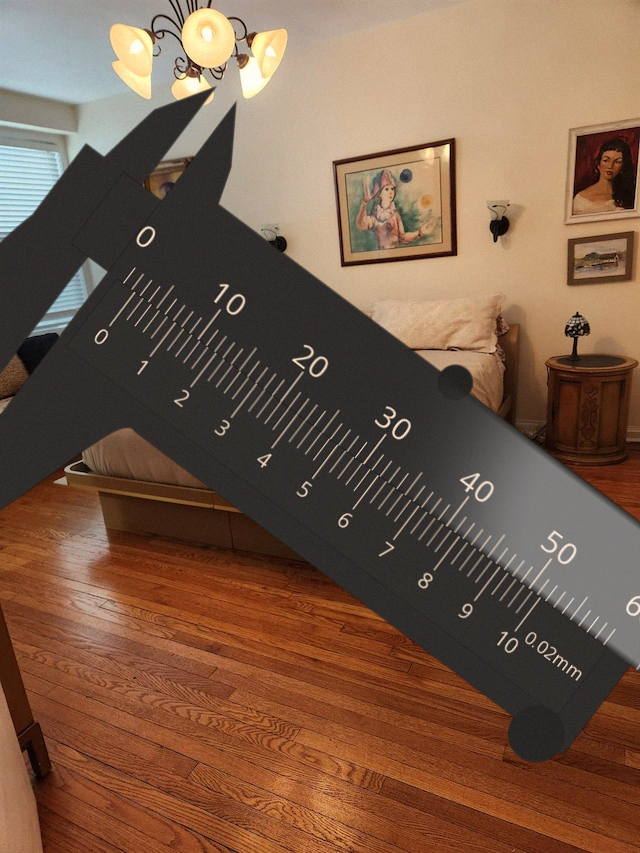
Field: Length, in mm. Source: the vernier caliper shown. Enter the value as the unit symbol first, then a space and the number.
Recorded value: mm 2.4
